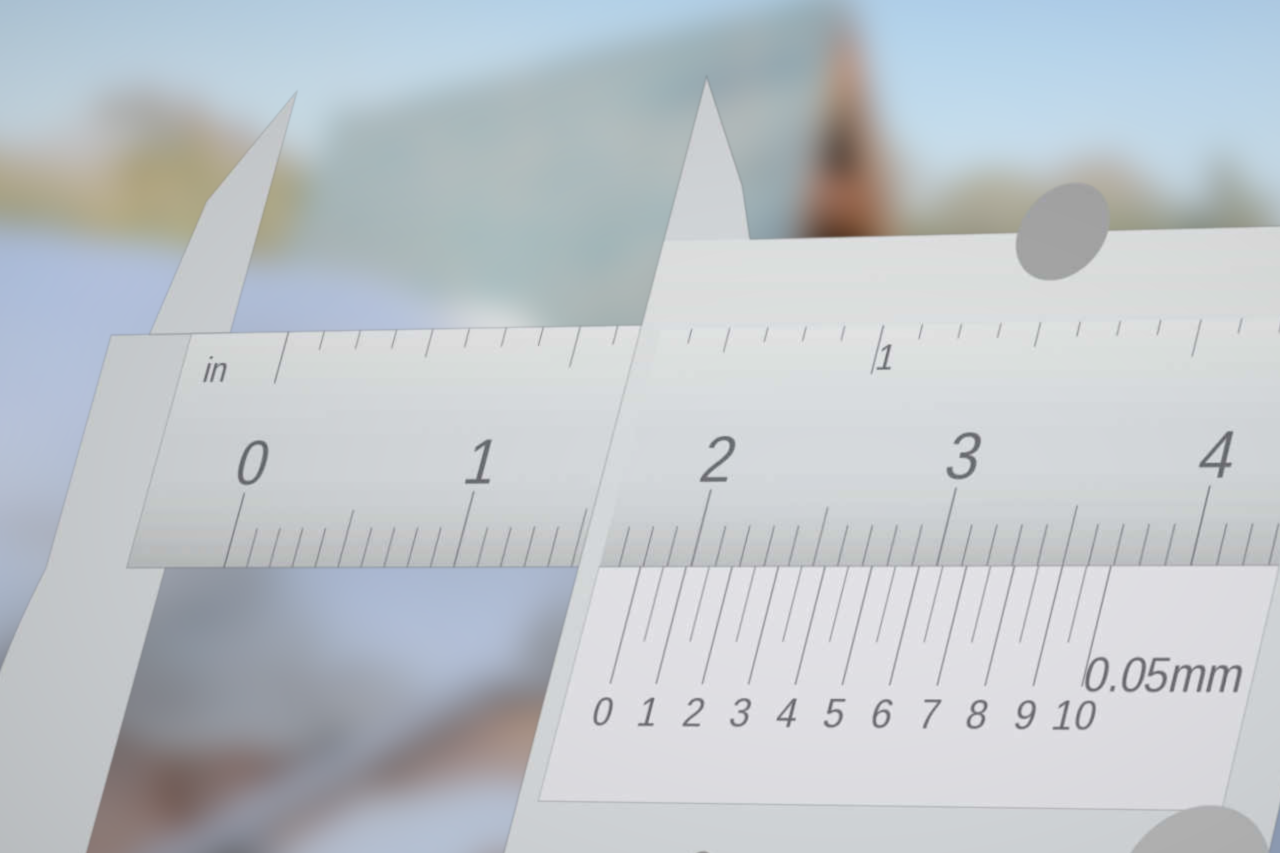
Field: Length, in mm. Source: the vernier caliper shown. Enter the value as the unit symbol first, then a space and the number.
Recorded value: mm 17.9
